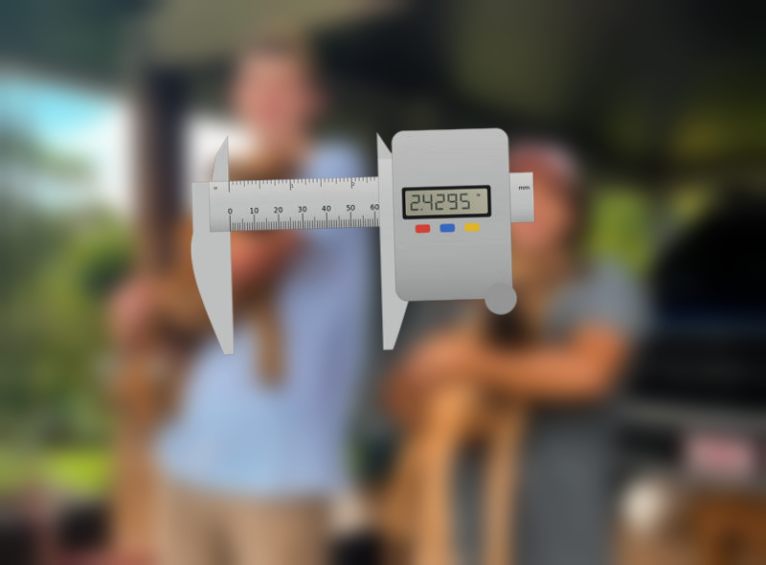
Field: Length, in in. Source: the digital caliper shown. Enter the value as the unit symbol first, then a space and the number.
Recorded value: in 2.4295
